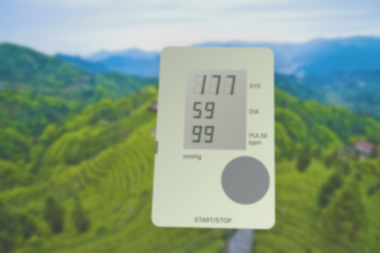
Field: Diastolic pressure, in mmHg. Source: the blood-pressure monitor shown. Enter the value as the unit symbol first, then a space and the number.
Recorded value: mmHg 59
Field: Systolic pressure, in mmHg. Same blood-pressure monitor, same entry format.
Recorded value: mmHg 177
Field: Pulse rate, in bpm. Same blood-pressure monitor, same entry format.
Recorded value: bpm 99
